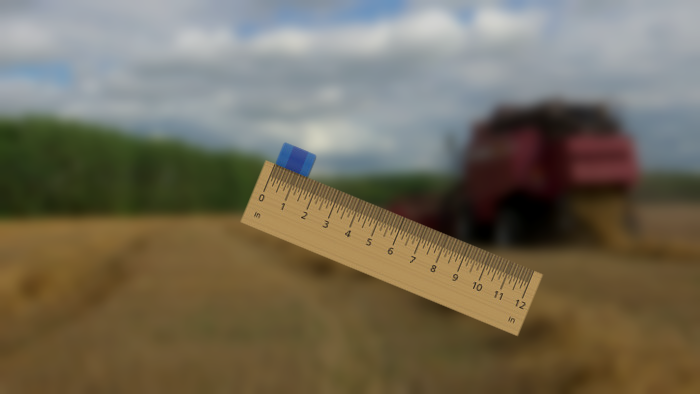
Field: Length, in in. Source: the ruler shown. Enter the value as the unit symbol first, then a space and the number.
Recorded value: in 1.5
